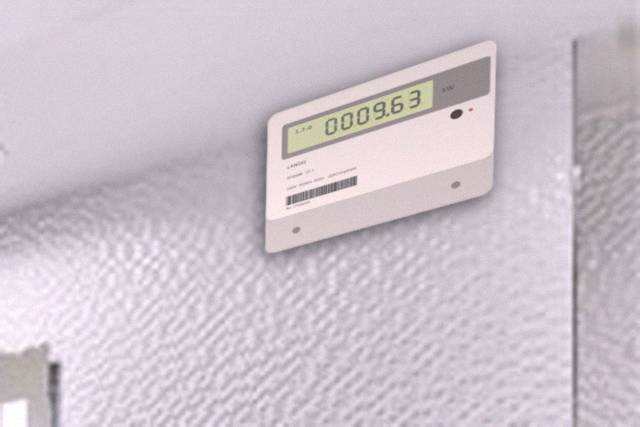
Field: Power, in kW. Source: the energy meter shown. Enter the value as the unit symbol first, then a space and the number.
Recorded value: kW 9.63
